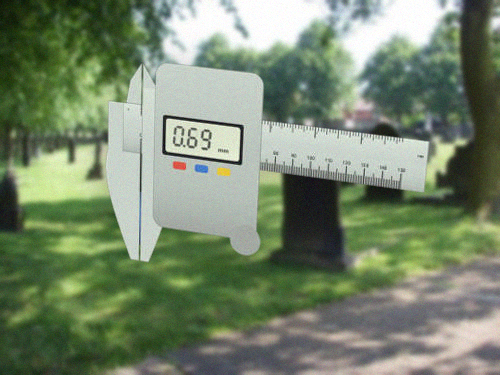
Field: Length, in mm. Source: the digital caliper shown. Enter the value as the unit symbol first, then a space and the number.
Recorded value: mm 0.69
